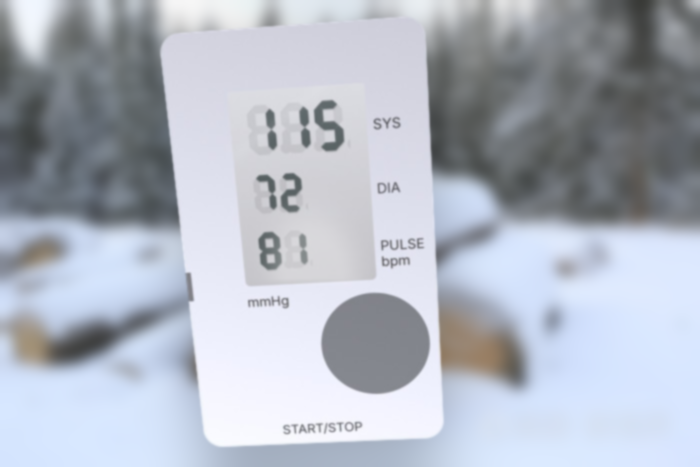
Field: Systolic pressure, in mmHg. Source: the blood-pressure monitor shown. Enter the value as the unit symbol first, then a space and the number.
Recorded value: mmHg 115
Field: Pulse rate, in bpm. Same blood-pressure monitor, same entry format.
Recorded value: bpm 81
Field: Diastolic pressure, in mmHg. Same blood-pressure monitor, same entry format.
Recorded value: mmHg 72
